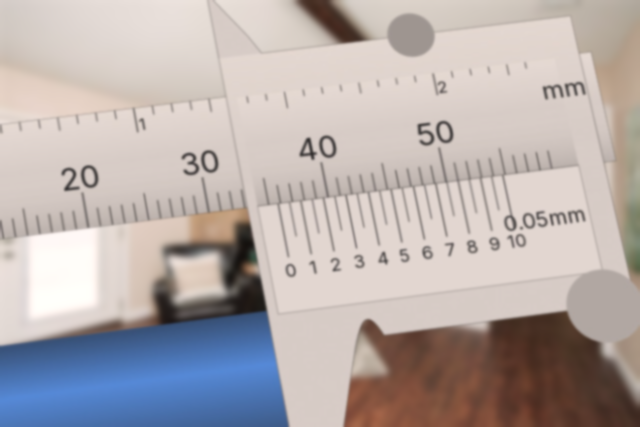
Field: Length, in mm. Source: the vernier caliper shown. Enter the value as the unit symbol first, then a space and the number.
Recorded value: mm 35.8
